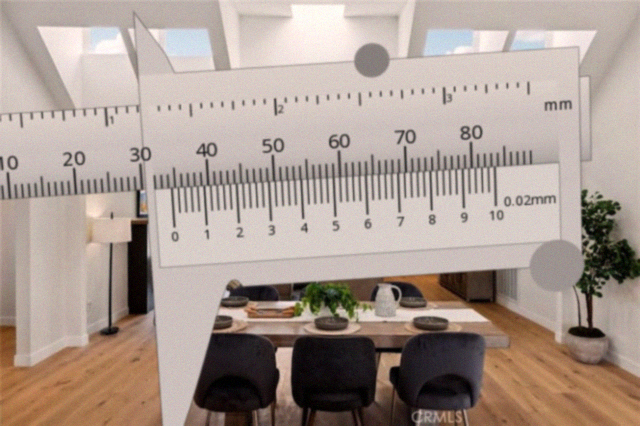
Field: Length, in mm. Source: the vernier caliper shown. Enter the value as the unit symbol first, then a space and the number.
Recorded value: mm 34.5
